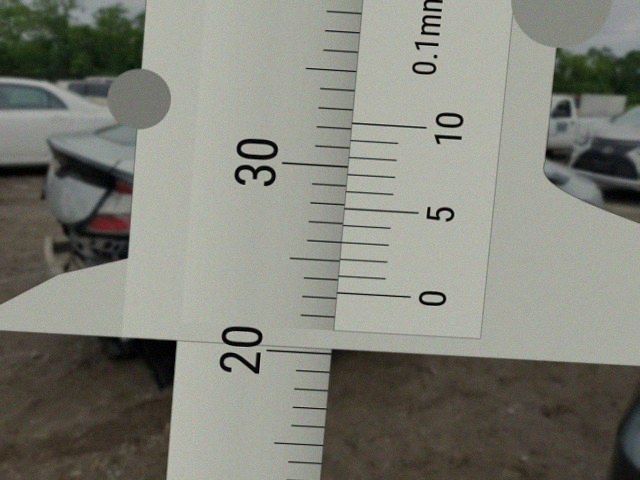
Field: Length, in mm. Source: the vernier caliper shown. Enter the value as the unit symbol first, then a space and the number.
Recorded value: mm 23.3
